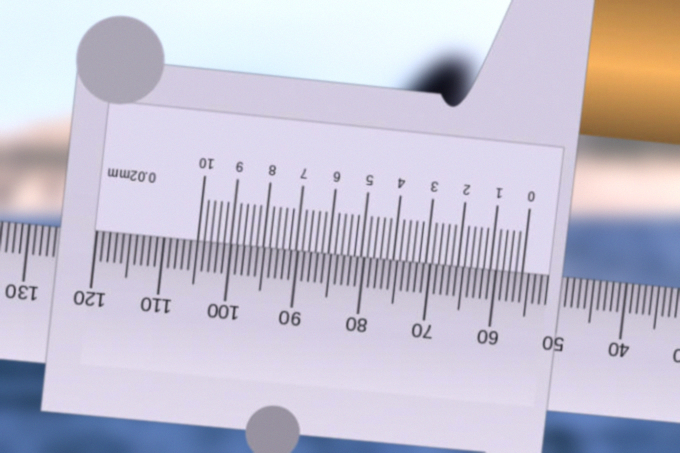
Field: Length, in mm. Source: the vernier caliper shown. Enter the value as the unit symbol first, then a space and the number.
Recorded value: mm 56.0
